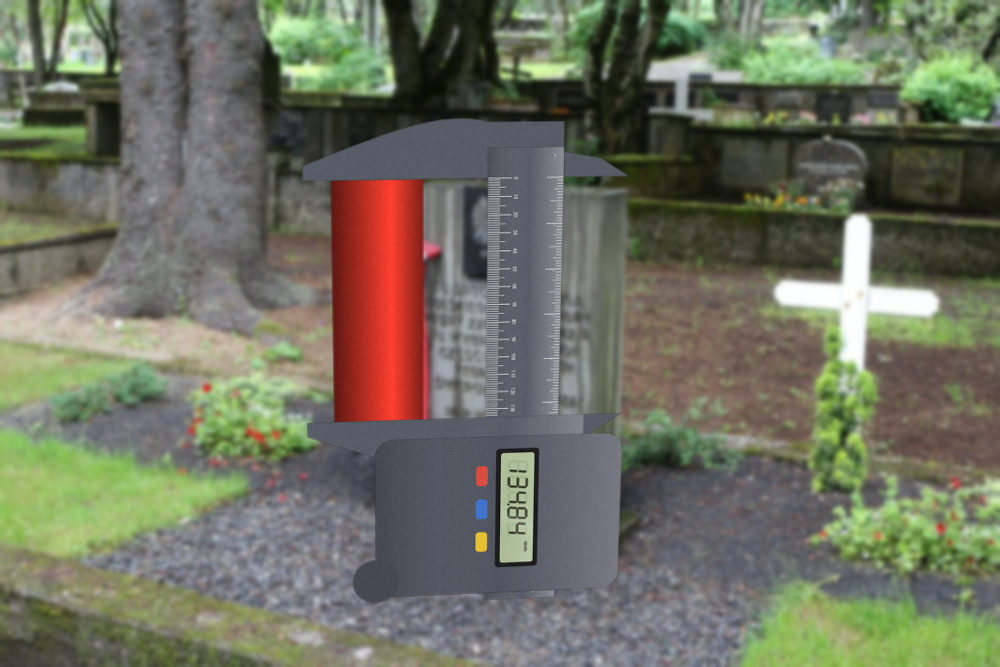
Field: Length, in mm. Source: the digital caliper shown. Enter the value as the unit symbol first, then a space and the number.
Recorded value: mm 134.84
